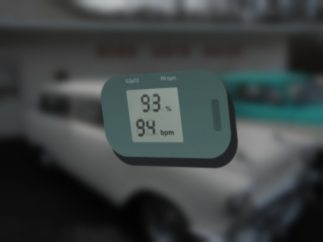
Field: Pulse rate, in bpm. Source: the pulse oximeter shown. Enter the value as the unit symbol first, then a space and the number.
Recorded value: bpm 94
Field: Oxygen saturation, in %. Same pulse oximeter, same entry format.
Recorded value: % 93
